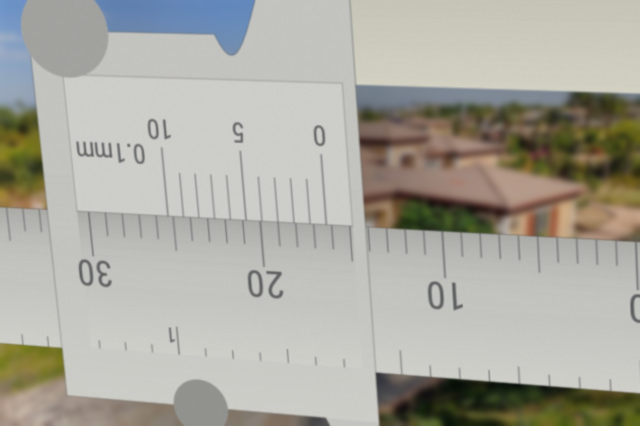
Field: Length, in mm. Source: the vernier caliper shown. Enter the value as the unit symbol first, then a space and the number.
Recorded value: mm 16.3
